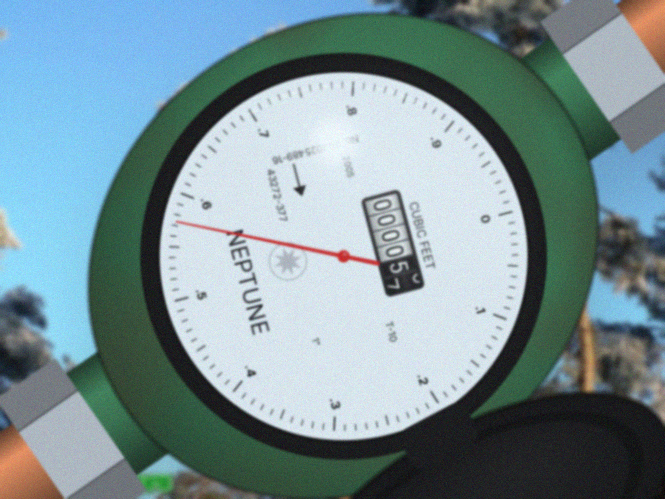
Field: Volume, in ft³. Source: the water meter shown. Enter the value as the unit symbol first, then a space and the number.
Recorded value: ft³ 56.57
